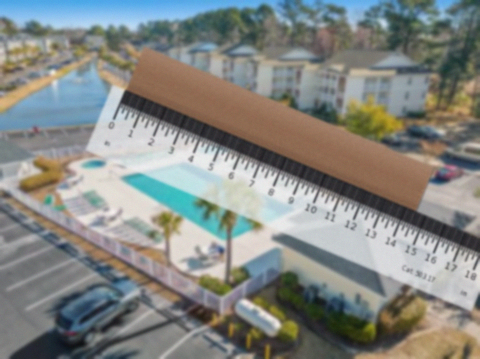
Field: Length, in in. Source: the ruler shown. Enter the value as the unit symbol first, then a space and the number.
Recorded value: in 14.5
